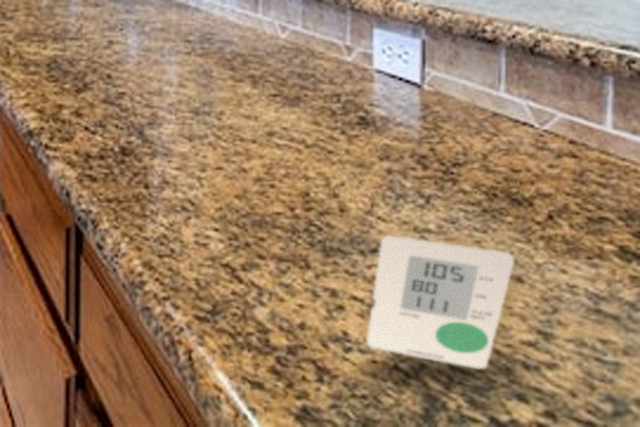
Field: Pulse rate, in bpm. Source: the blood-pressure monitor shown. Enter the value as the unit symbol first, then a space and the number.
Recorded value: bpm 111
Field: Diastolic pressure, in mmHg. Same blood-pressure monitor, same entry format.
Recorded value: mmHg 80
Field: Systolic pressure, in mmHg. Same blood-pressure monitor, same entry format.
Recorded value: mmHg 105
